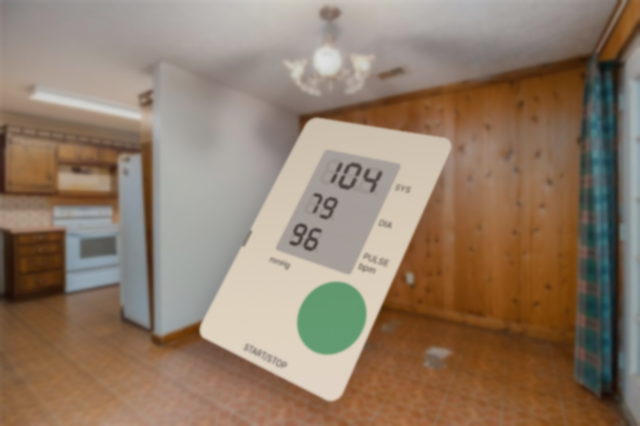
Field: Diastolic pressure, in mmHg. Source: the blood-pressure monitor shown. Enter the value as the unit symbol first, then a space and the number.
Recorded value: mmHg 79
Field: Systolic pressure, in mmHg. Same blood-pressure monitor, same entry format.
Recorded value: mmHg 104
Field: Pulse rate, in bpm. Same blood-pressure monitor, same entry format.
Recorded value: bpm 96
